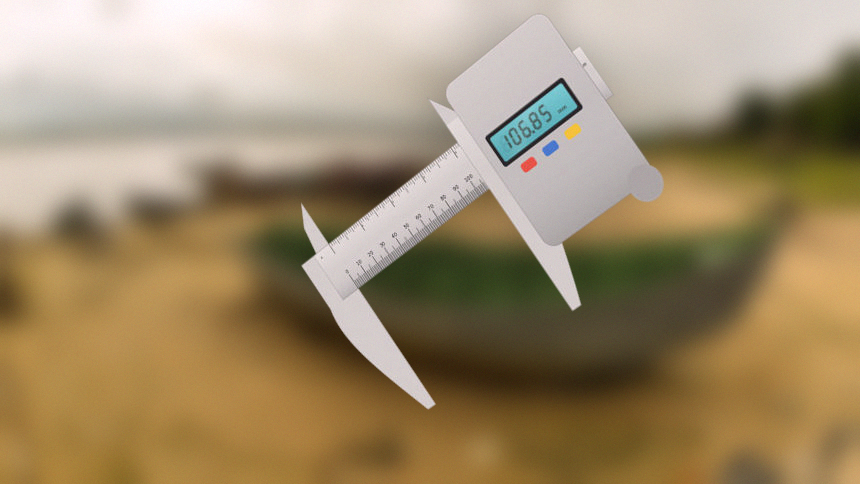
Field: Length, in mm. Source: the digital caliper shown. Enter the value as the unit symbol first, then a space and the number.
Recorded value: mm 106.85
